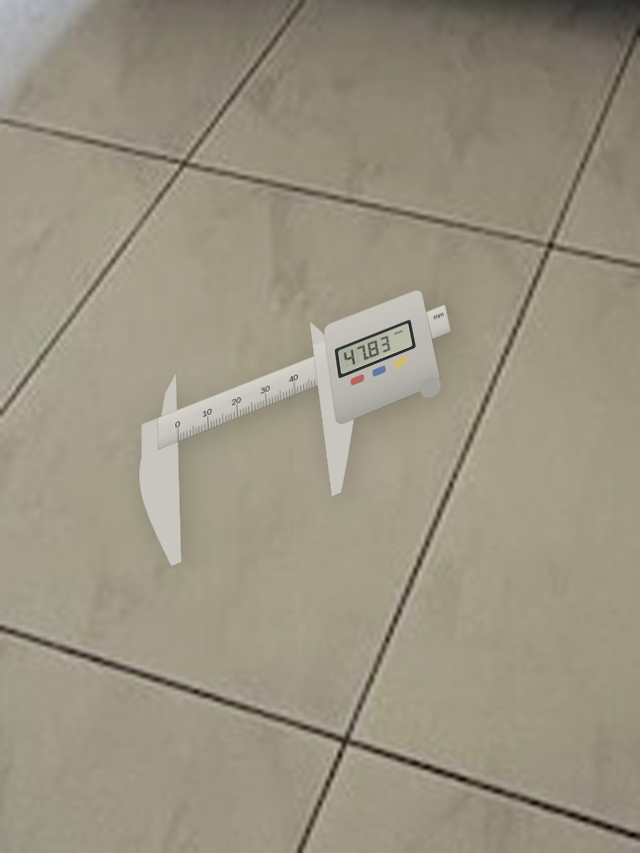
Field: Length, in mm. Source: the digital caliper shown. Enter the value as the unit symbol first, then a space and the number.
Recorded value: mm 47.83
